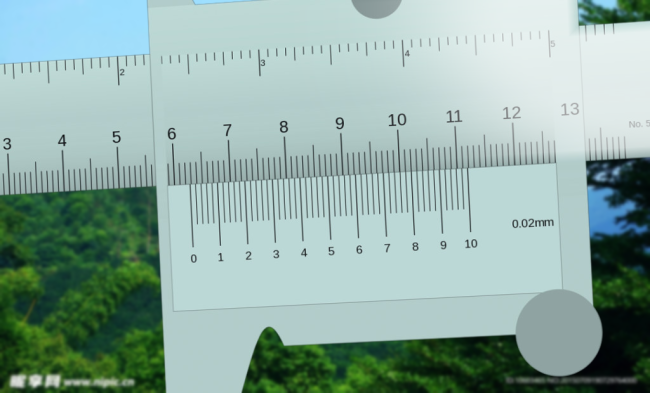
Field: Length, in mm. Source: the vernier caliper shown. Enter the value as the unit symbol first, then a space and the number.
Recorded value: mm 62.8
